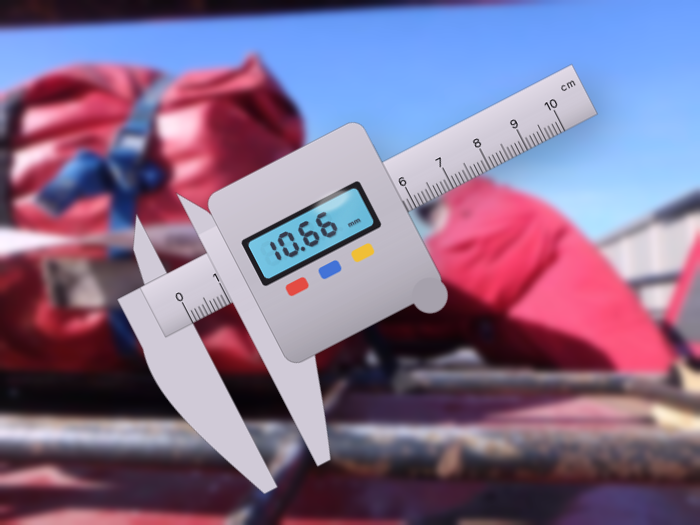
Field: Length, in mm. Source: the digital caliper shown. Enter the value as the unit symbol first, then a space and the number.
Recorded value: mm 10.66
